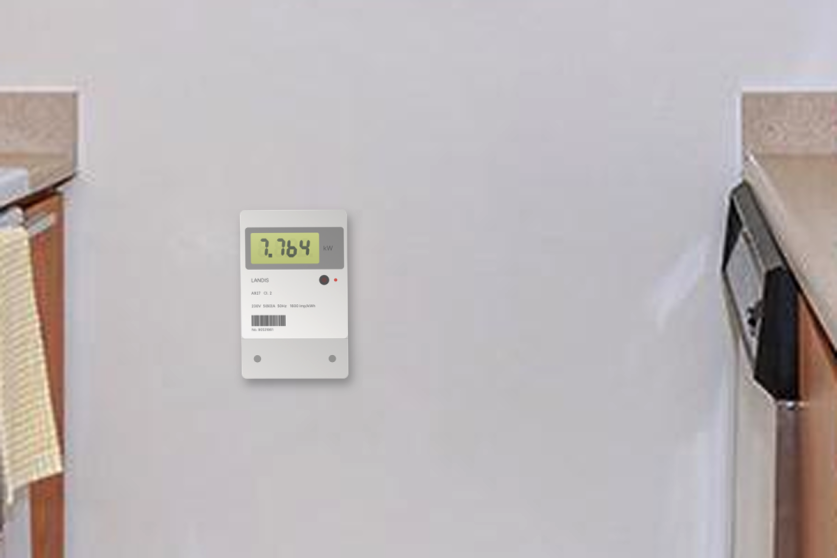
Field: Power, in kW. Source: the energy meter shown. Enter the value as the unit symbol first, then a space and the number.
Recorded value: kW 7.764
